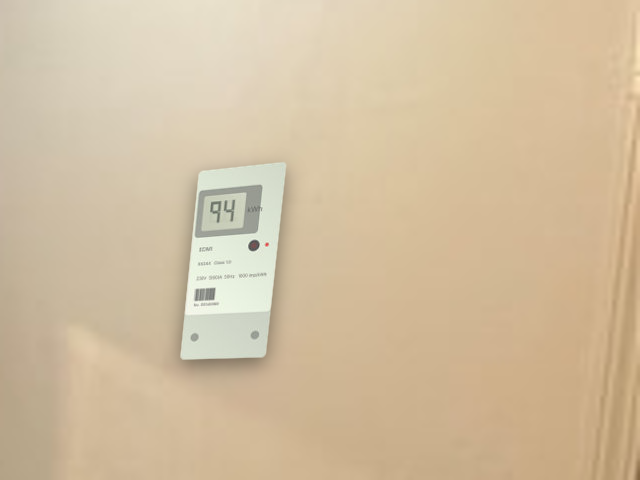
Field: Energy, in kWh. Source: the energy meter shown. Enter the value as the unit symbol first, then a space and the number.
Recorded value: kWh 94
